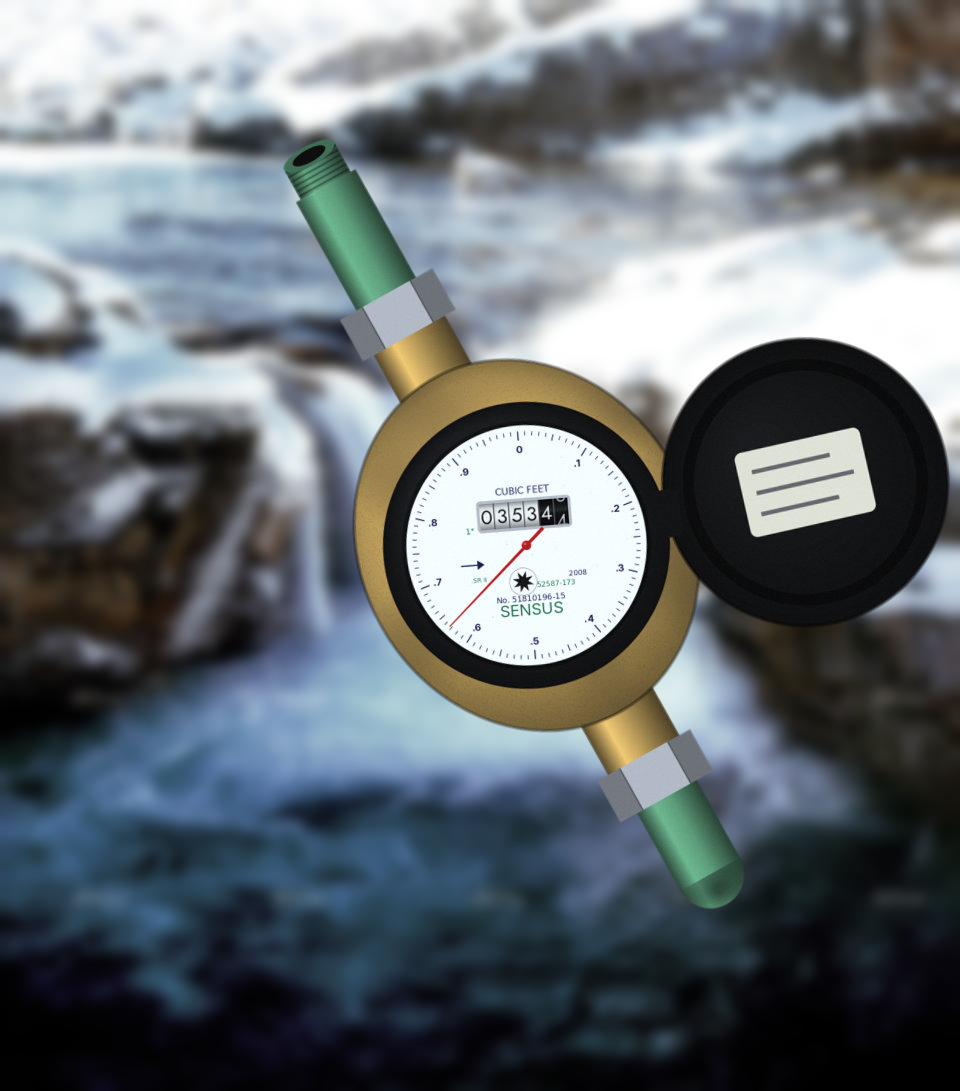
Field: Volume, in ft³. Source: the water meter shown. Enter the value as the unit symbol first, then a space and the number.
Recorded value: ft³ 35343.63
